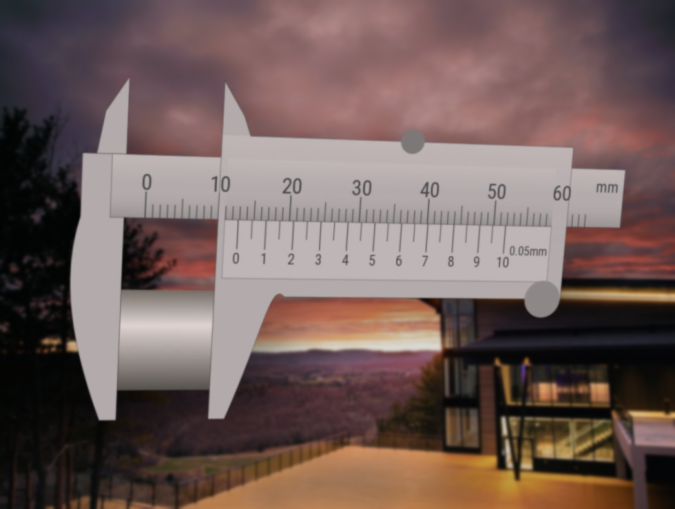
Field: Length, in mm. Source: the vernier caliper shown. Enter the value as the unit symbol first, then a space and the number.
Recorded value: mm 12.8
